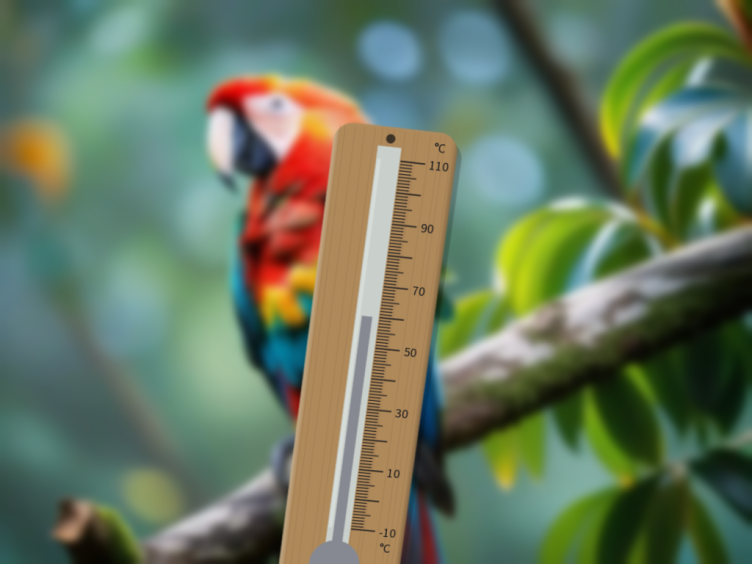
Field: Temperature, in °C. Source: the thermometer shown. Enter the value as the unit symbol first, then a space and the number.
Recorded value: °C 60
